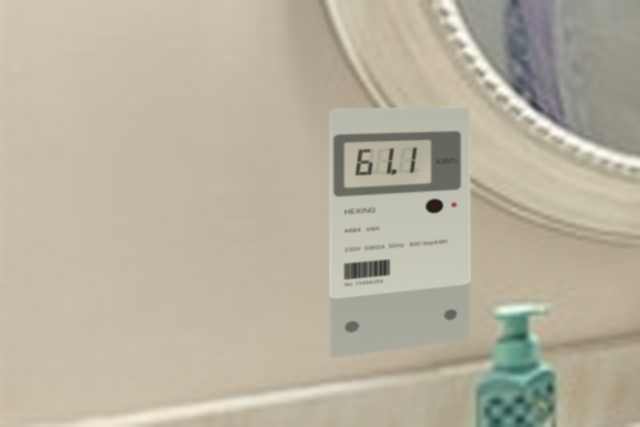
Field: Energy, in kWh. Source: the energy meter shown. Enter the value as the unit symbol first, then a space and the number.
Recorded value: kWh 61.1
